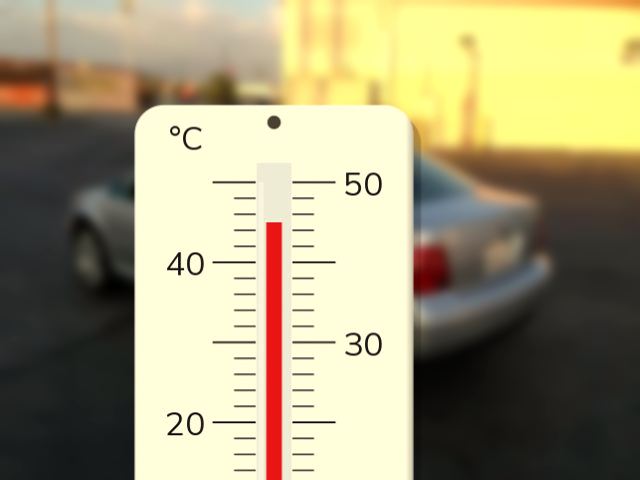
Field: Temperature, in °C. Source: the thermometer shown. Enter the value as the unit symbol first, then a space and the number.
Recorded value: °C 45
